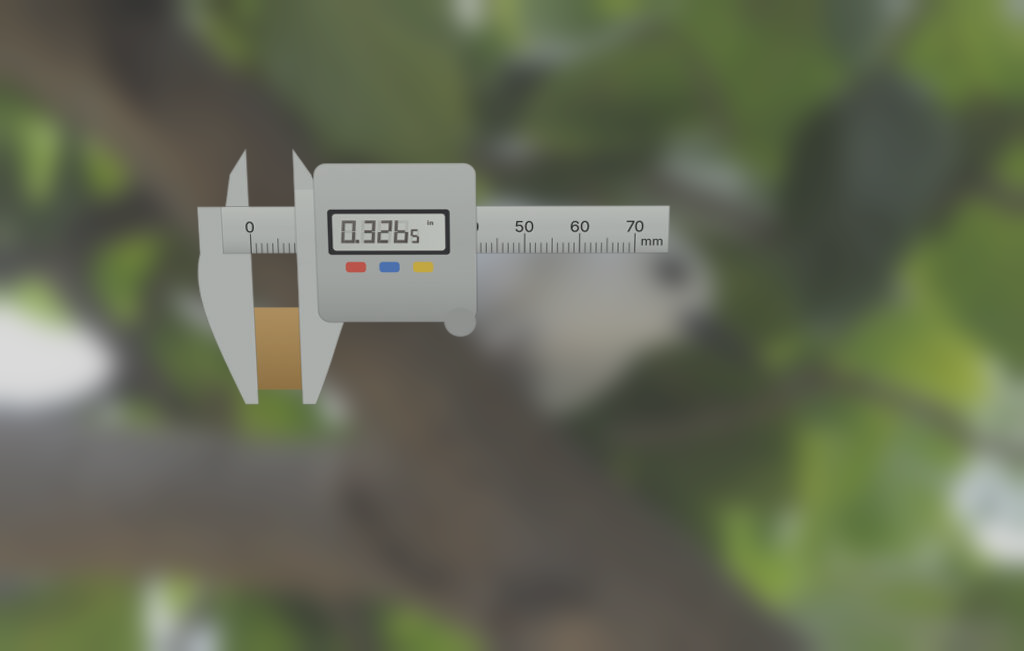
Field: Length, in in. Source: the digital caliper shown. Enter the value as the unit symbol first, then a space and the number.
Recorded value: in 0.3265
